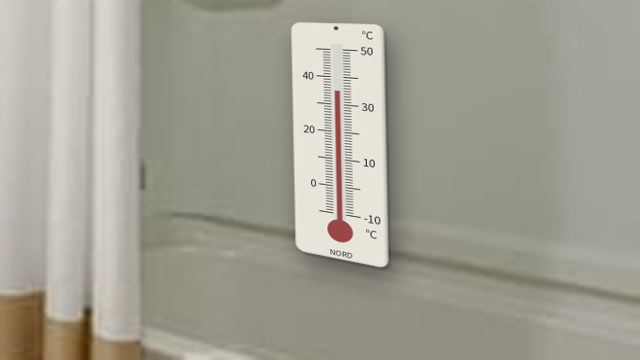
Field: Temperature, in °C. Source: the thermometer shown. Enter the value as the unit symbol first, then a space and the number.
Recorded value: °C 35
